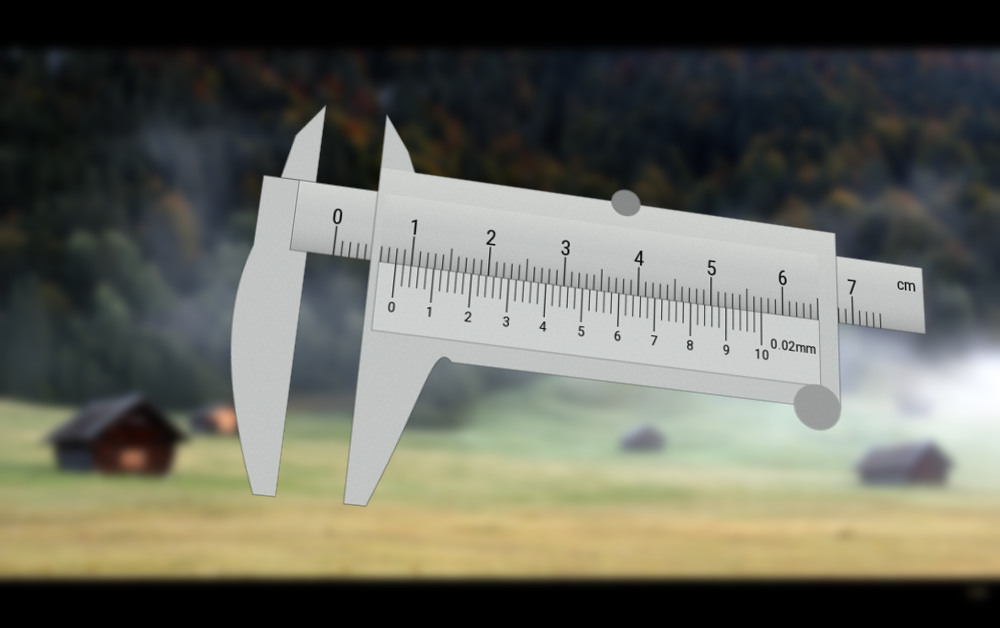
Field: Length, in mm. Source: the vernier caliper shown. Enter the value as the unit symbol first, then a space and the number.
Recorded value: mm 8.0
